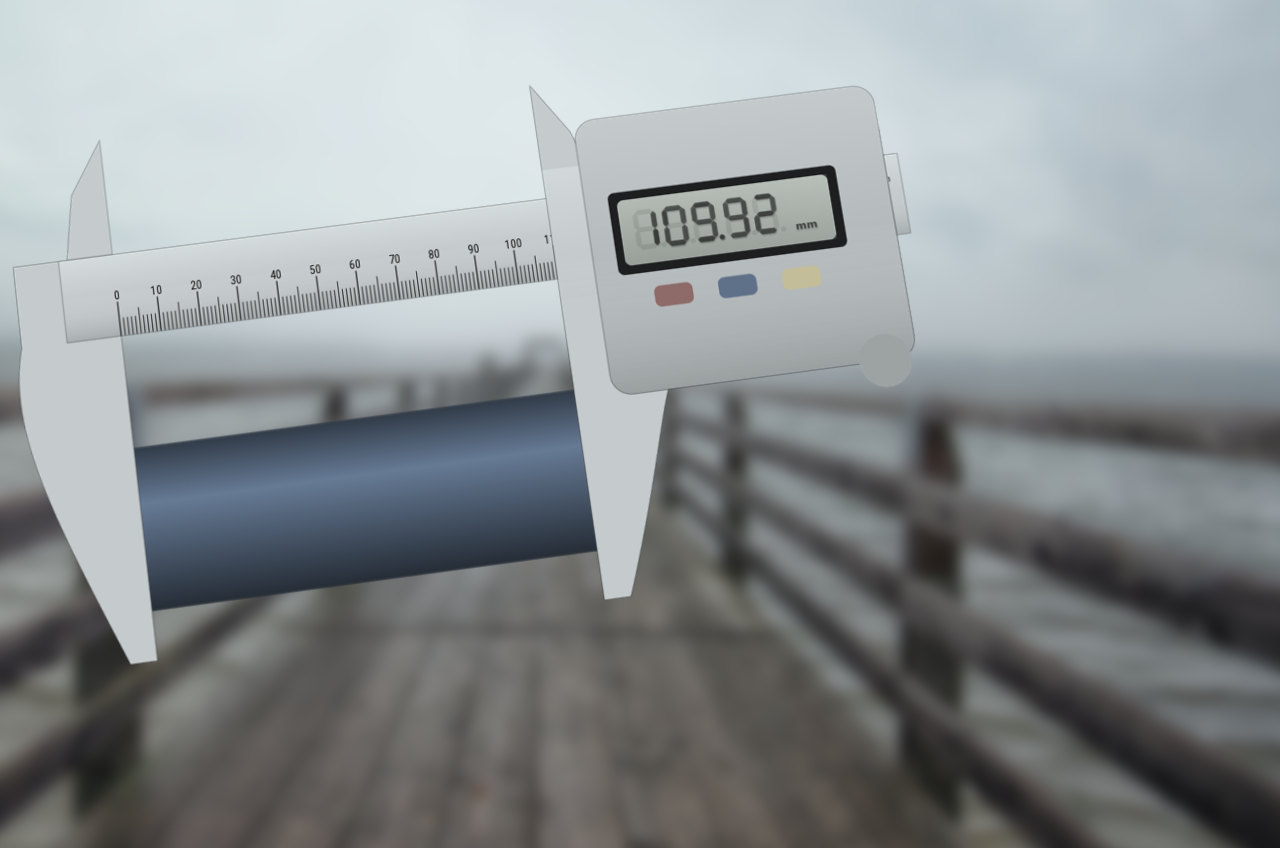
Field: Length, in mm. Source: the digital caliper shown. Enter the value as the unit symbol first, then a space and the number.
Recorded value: mm 109.92
